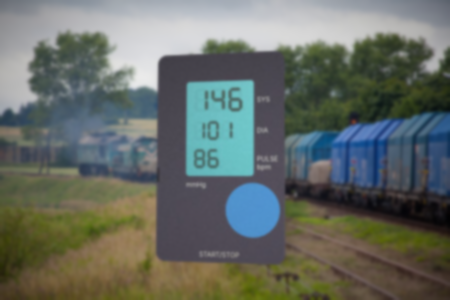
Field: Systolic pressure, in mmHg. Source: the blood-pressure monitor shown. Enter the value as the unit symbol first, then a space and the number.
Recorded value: mmHg 146
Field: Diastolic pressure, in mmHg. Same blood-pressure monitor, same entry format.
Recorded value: mmHg 101
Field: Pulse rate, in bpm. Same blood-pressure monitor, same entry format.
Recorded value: bpm 86
